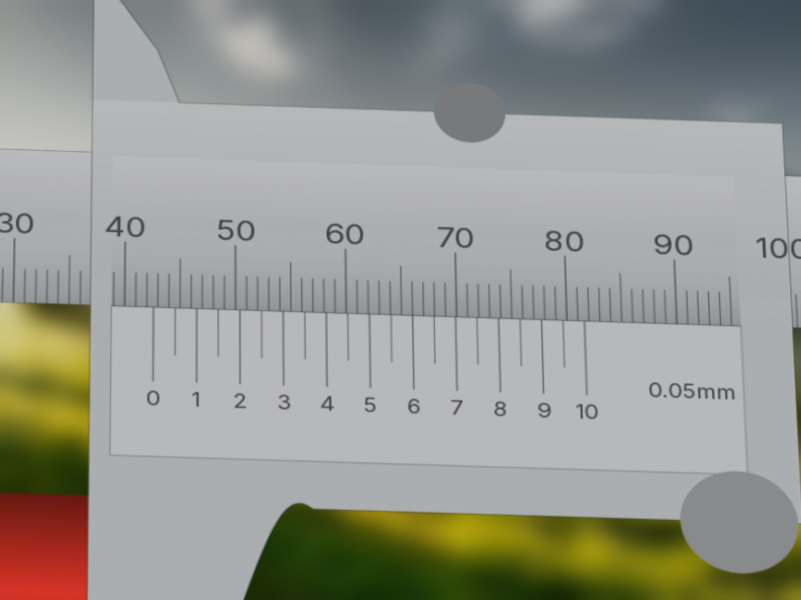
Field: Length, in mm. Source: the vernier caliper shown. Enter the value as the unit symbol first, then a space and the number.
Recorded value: mm 42.6
